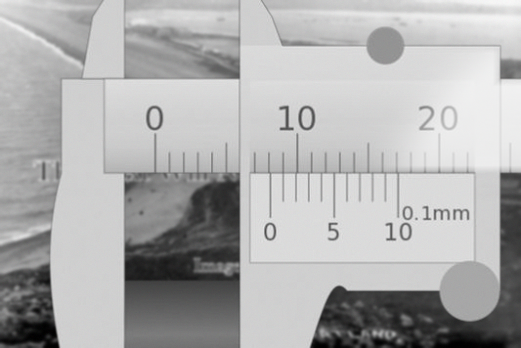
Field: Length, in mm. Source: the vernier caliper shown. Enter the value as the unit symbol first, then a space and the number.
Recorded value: mm 8.1
